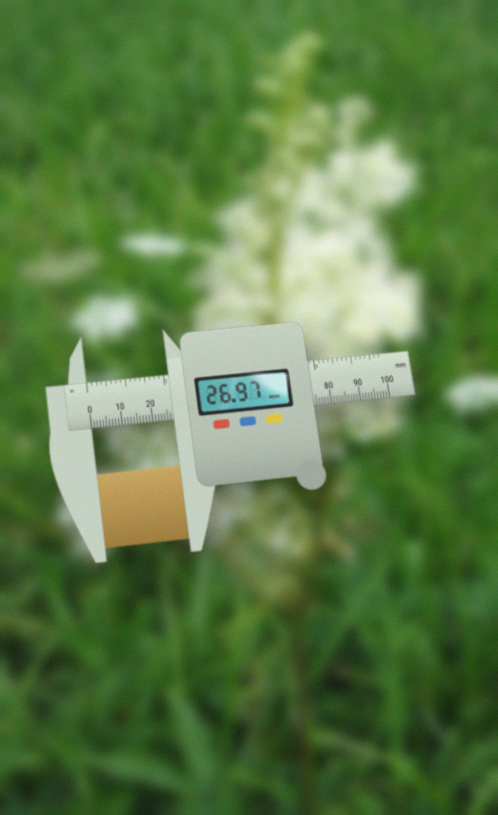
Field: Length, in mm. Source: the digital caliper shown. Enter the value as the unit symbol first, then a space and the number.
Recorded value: mm 26.97
